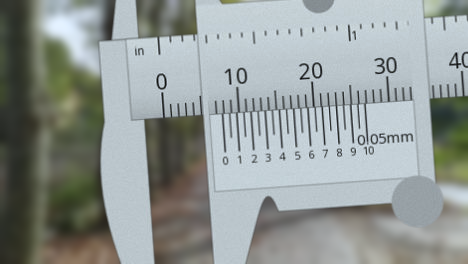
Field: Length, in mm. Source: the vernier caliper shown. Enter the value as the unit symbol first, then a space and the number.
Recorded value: mm 7.8
